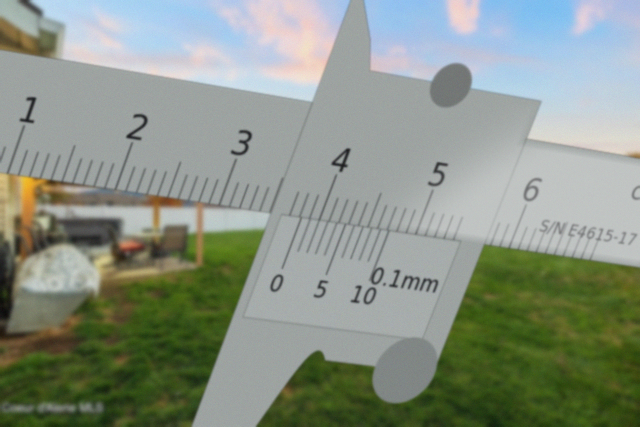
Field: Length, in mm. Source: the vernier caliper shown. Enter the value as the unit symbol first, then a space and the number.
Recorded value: mm 38.2
